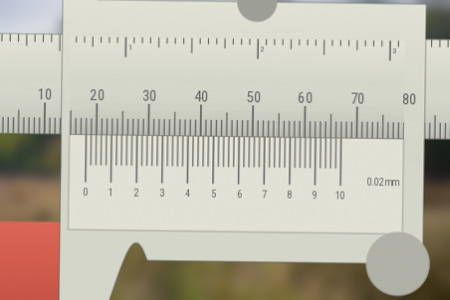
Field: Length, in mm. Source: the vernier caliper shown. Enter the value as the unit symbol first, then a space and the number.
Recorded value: mm 18.0
